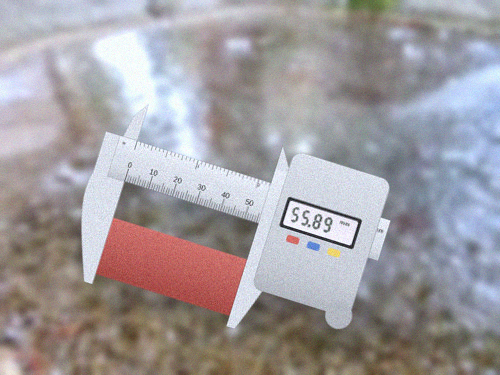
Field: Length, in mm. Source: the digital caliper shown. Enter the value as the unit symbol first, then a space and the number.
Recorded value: mm 55.89
